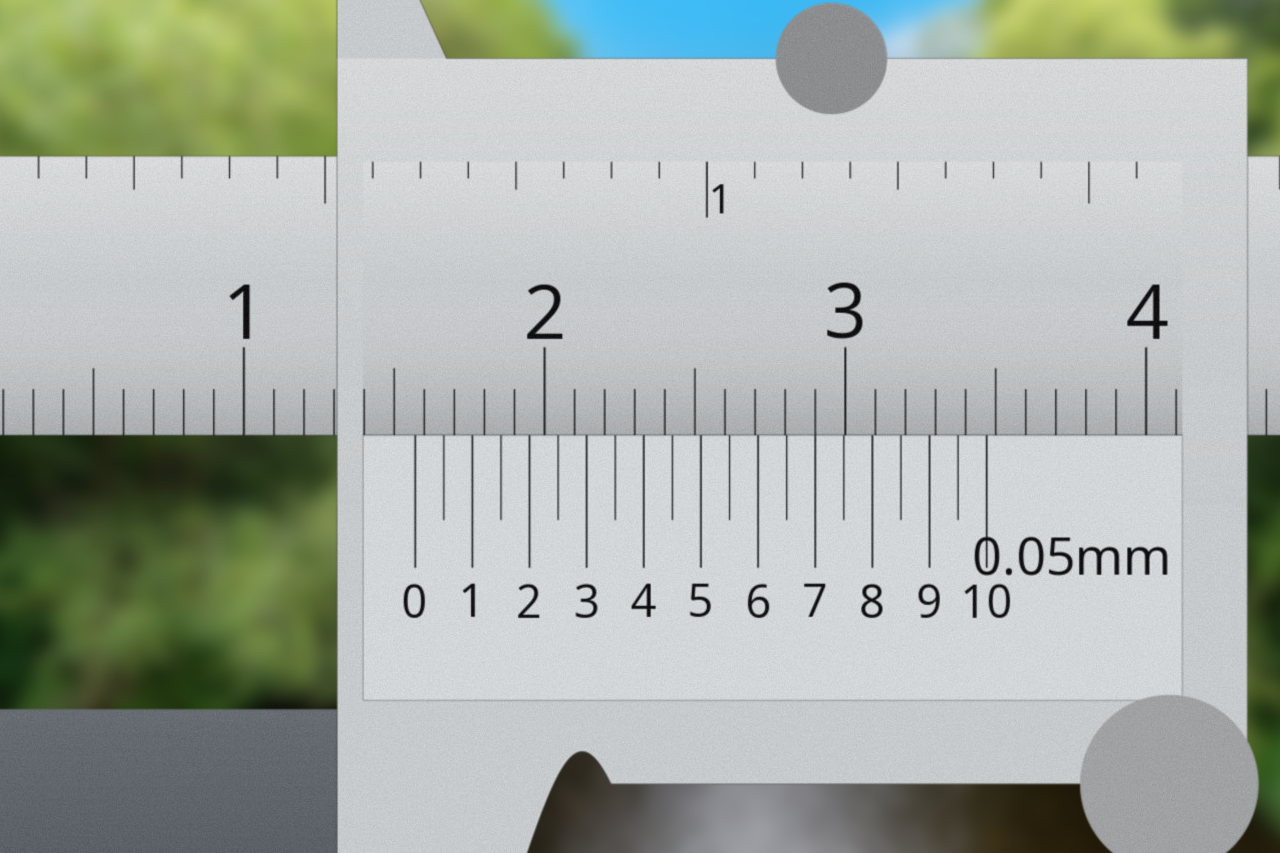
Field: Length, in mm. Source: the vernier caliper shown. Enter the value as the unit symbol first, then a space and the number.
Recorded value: mm 15.70
